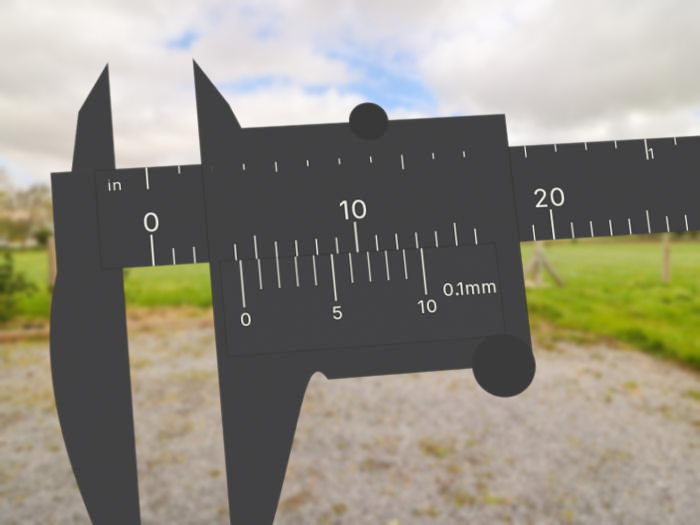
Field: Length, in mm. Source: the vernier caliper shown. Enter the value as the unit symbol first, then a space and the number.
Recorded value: mm 4.2
